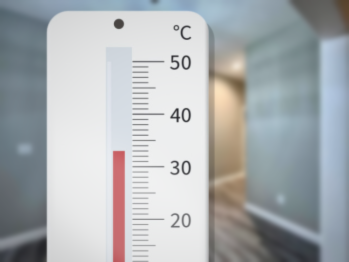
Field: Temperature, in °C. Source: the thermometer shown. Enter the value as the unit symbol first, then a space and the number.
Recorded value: °C 33
